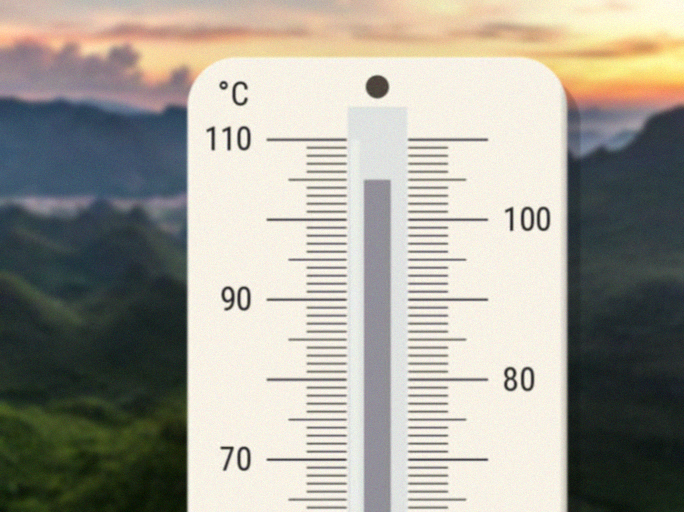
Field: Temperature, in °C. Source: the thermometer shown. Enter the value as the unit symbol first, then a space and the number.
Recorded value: °C 105
